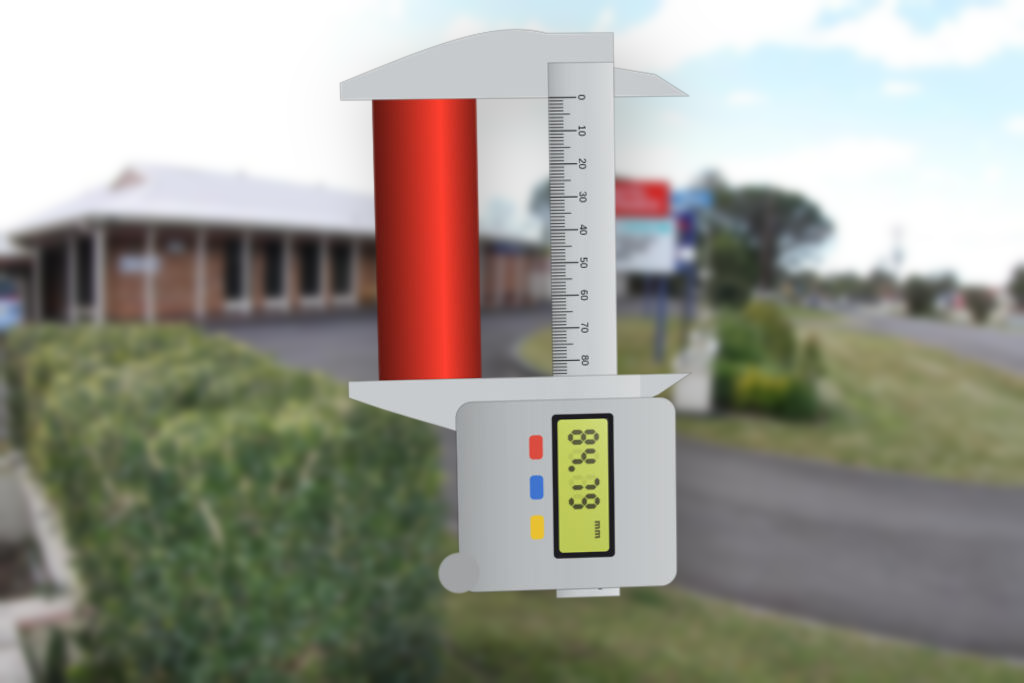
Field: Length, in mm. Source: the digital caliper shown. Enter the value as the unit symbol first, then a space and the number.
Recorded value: mm 84.79
